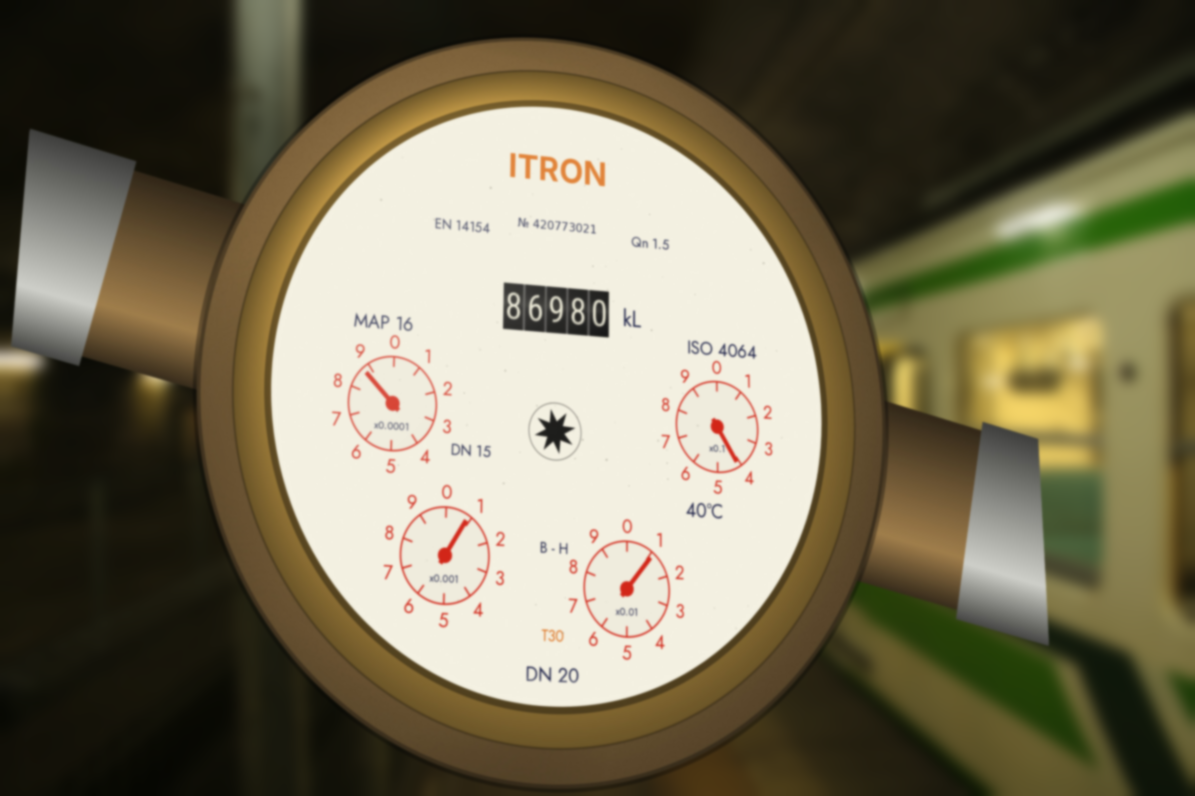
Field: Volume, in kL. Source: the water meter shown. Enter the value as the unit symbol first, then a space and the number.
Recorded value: kL 86980.4108
